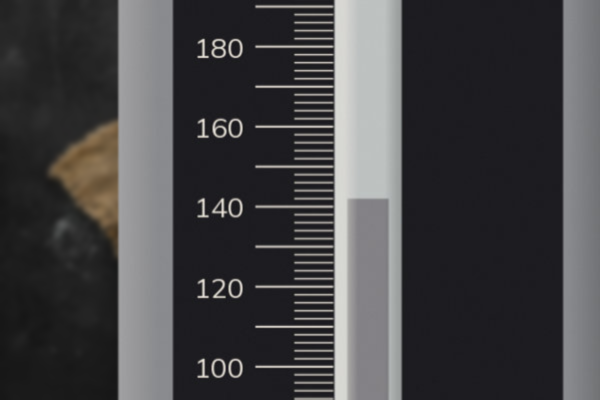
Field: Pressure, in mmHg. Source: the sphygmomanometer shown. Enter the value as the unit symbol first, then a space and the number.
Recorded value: mmHg 142
